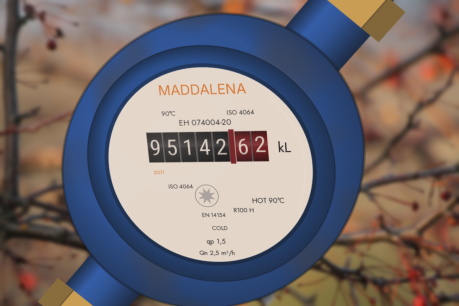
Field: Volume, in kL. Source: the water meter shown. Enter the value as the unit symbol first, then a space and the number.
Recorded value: kL 95142.62
